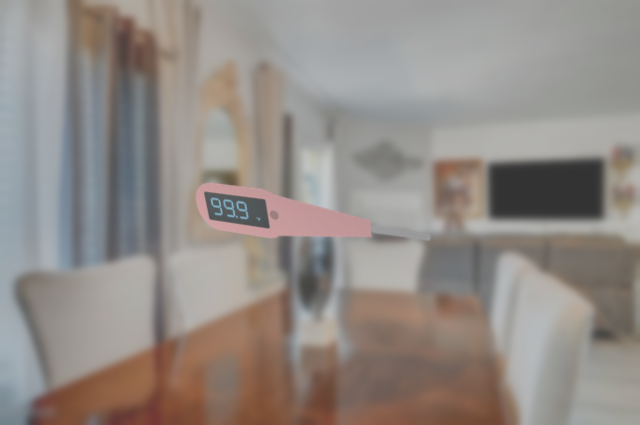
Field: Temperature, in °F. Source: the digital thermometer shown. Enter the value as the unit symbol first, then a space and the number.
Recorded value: °F 99.9
